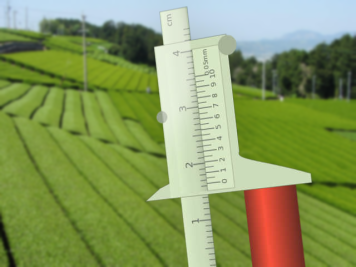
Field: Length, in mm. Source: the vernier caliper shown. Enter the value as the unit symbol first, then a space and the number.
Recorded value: mm 16.4
